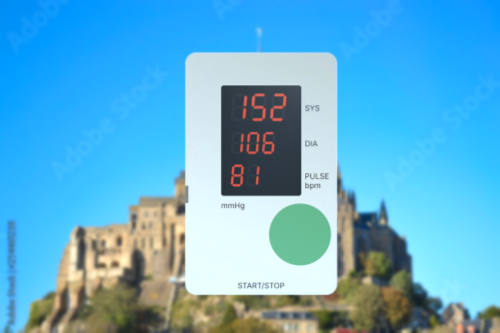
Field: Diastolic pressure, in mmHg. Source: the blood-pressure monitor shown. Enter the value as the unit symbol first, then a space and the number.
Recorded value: mmHg 106
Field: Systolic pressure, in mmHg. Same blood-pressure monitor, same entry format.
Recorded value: mmHg 152
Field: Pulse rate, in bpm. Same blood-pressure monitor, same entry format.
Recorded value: bpm 81
